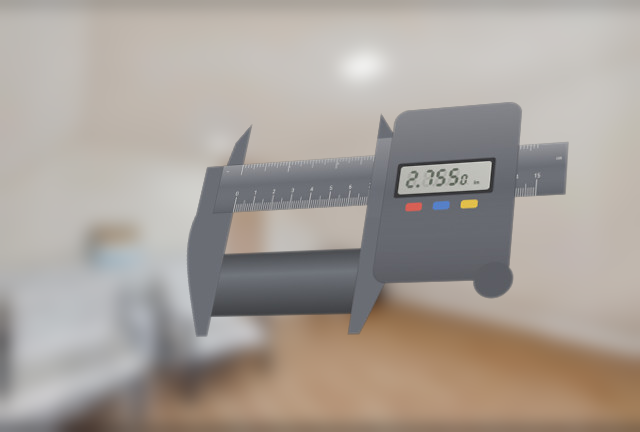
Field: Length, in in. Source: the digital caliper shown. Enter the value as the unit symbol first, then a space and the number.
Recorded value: in 2.7550
